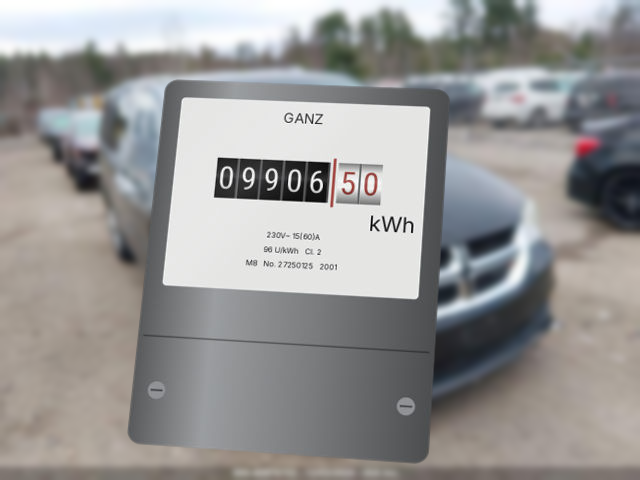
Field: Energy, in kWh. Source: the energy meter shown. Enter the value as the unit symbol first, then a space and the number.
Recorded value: kWh 9906.50
